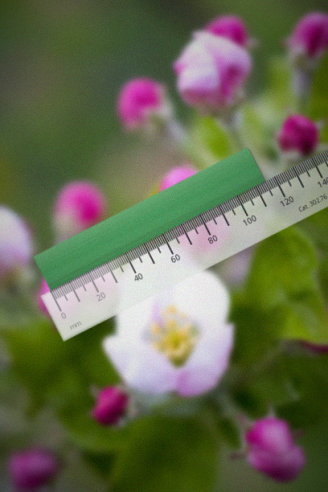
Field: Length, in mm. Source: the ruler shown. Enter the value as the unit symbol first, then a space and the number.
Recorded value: mm 115
